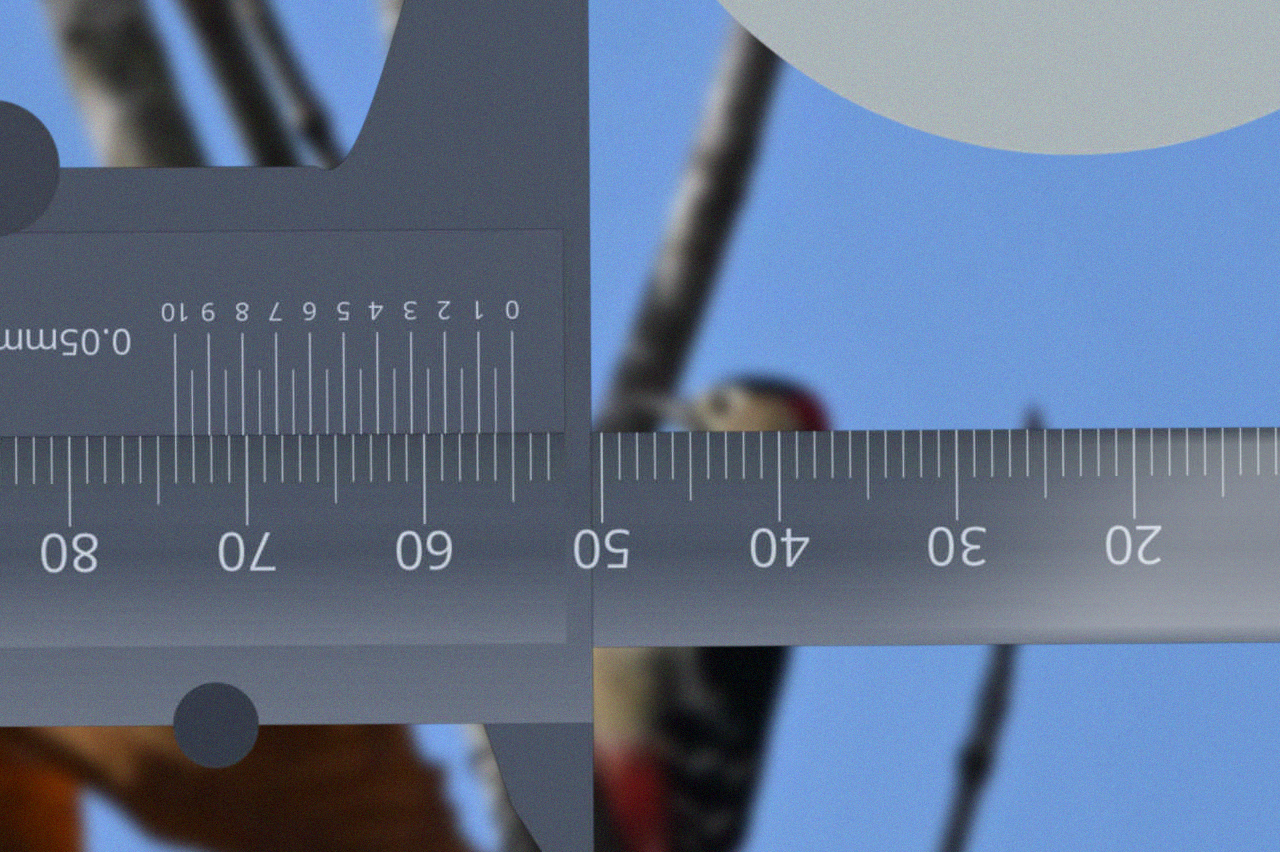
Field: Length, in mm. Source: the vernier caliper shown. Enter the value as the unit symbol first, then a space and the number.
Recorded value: mm 55.0
